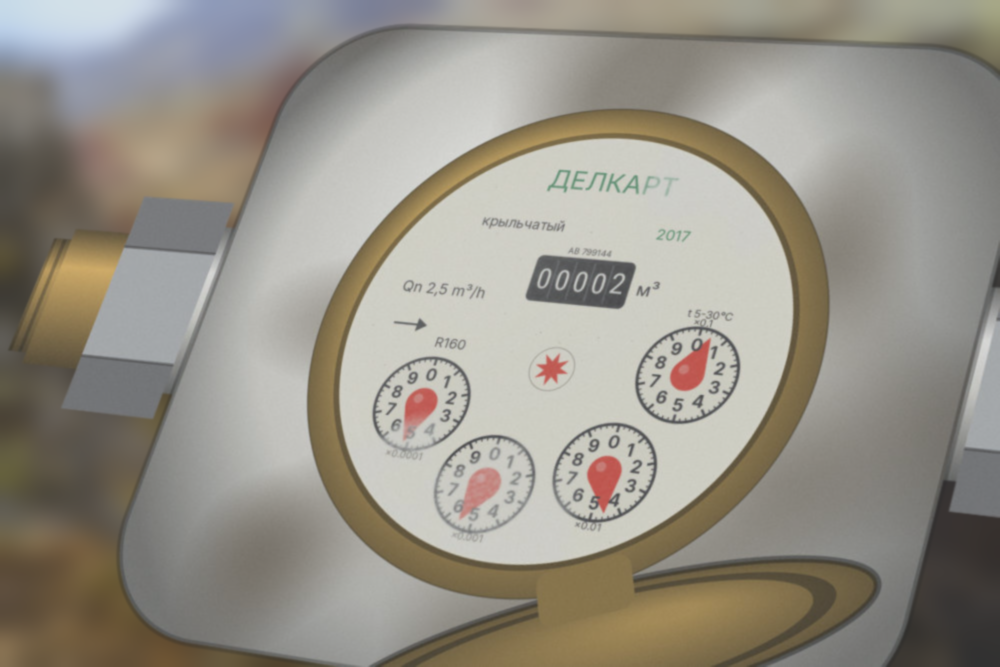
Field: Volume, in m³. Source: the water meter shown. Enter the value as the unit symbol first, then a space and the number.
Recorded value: m³ 2.0455
